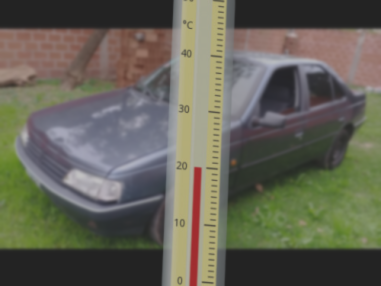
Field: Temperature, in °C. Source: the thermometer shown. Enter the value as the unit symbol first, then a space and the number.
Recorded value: °C 20
